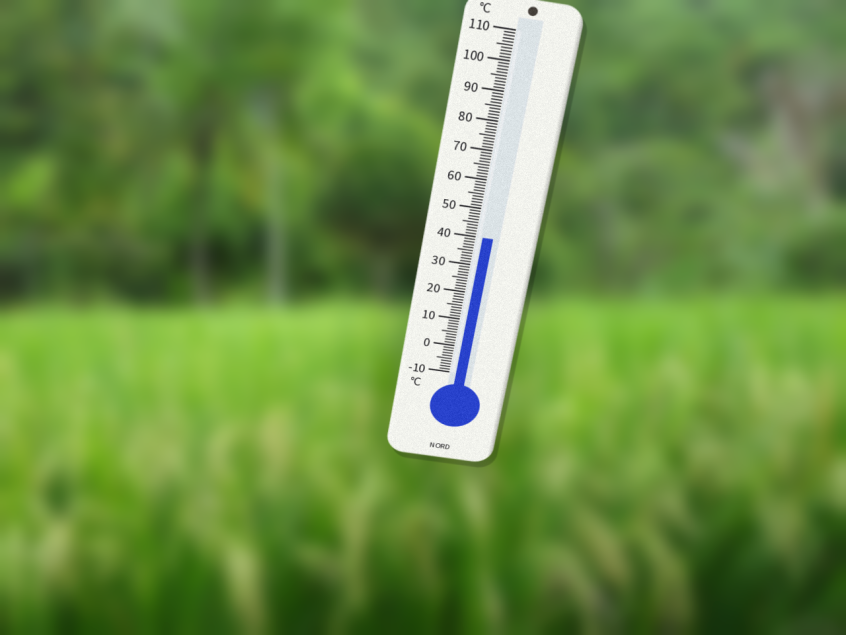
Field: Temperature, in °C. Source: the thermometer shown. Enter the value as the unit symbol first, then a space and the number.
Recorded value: °C 40
